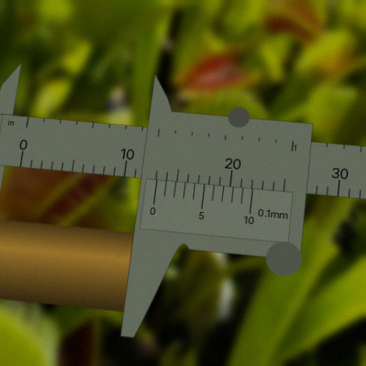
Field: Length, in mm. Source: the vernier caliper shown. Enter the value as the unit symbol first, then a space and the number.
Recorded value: mm 13.1
